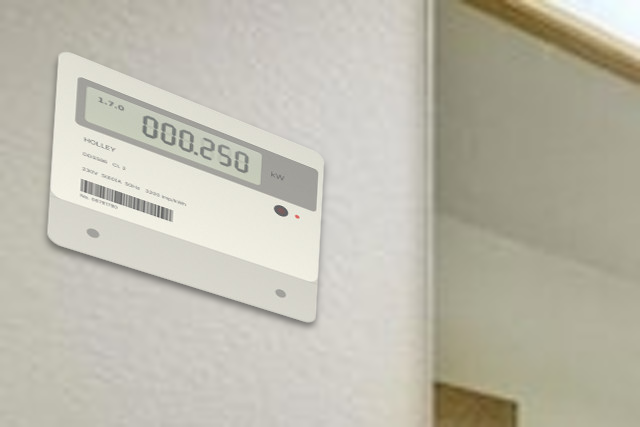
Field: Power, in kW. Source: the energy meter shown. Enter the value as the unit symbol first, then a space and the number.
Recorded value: kW 0.250
